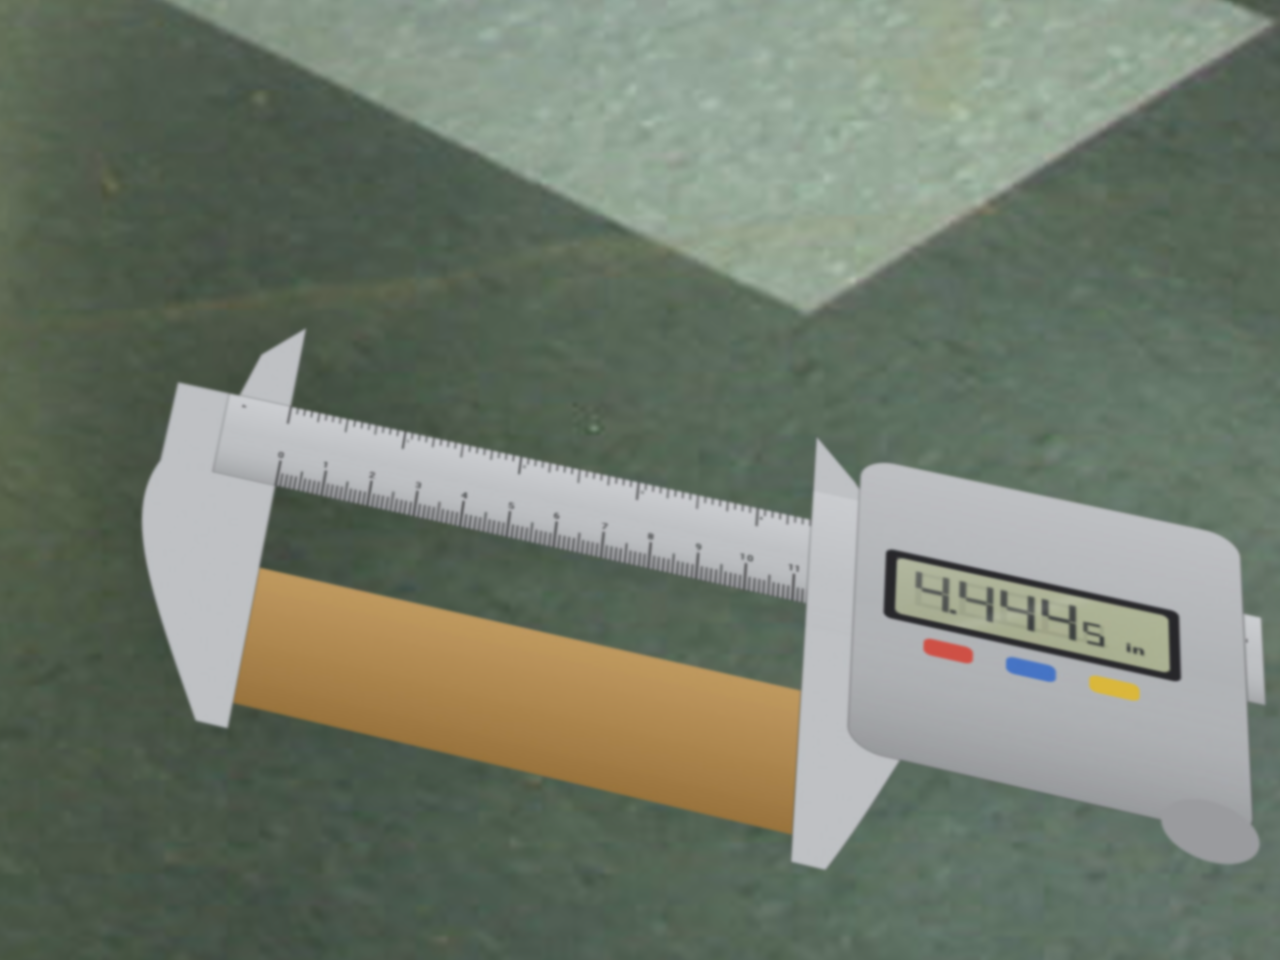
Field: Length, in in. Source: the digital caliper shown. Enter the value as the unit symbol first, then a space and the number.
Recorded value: in 4.4445
